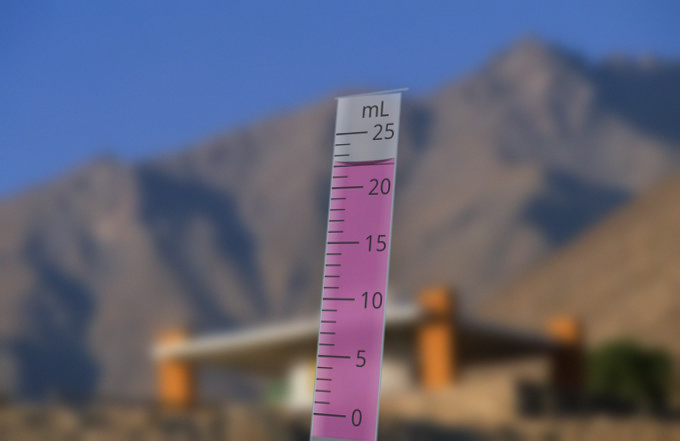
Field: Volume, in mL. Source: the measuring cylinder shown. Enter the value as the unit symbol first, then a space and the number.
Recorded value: mL 22
